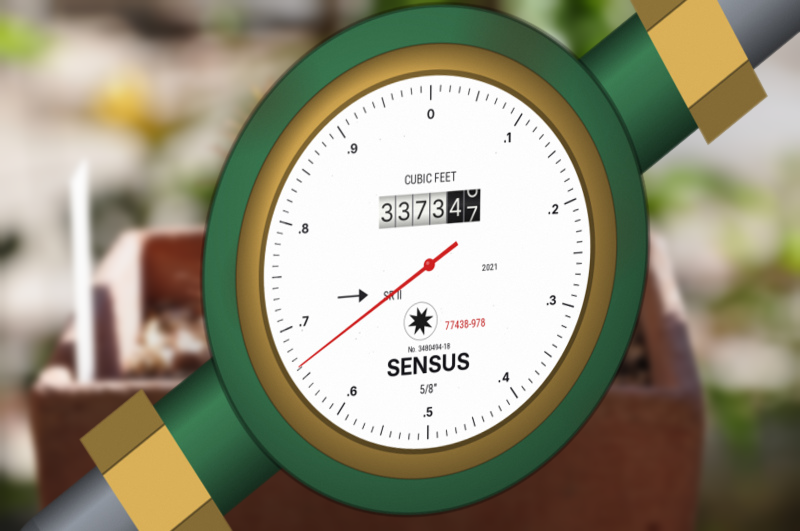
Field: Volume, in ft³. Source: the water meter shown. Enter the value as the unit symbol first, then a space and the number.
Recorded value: ft³ 337346.66
